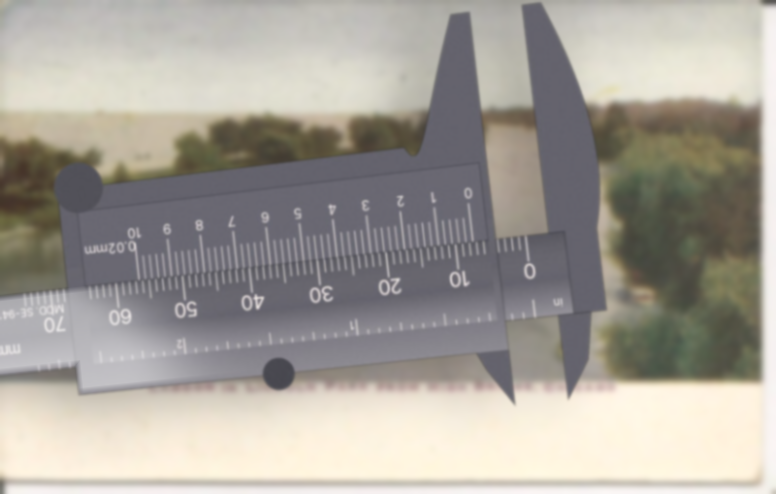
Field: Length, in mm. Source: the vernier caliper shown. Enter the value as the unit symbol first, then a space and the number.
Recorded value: mm 7.5
